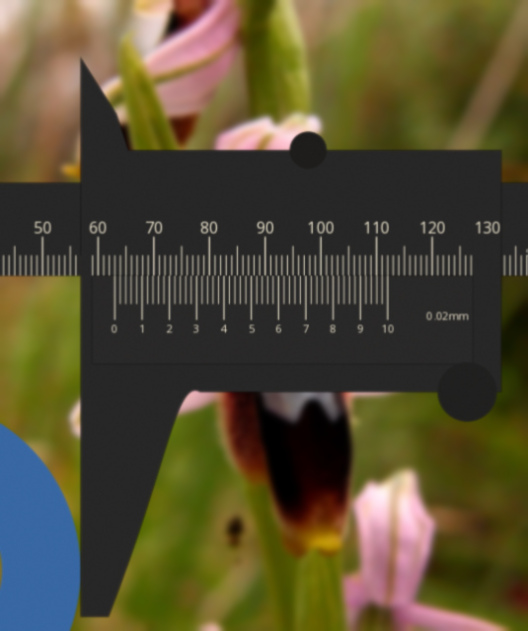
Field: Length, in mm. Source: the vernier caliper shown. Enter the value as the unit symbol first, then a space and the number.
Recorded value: mm 63.0
